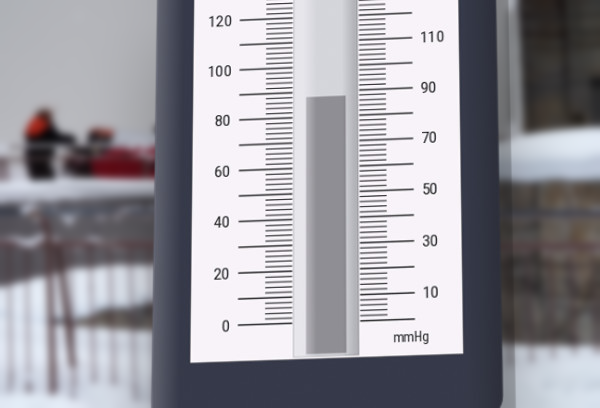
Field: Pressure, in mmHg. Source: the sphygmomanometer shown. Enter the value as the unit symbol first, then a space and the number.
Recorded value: mmHg 88
